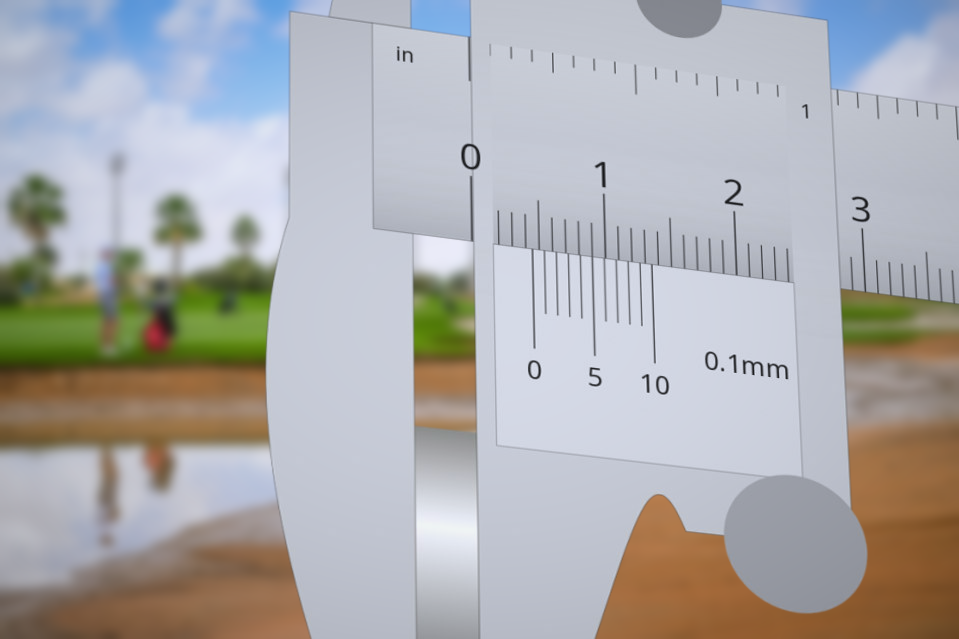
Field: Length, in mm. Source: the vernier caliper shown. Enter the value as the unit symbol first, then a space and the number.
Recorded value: mm 4.5
